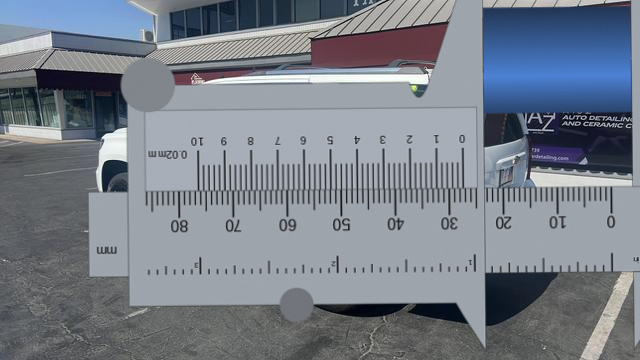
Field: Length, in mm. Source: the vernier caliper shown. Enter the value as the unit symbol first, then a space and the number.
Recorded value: mm 27.4
